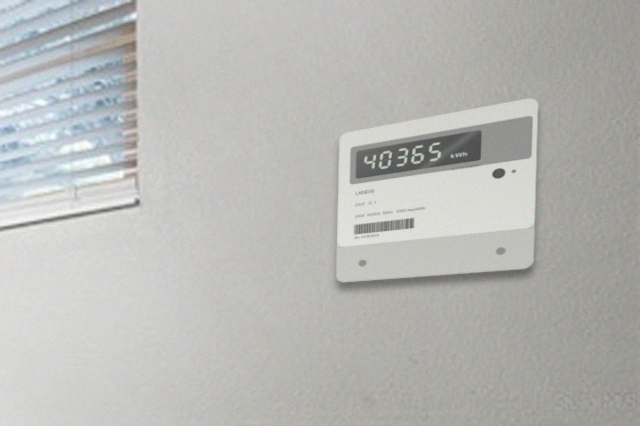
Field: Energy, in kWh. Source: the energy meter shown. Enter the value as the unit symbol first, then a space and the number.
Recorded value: kWh 40365
